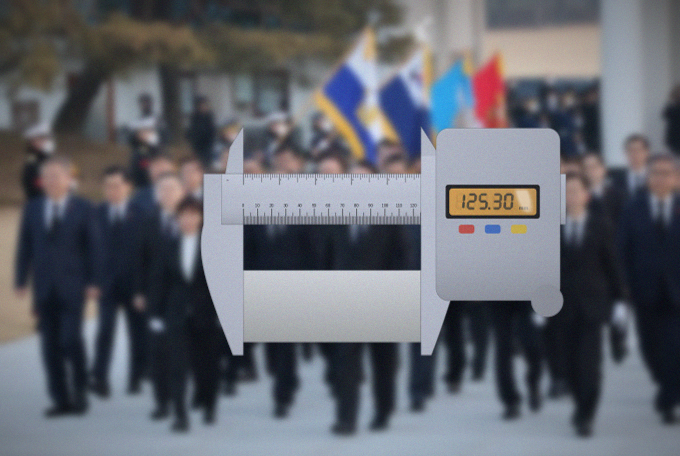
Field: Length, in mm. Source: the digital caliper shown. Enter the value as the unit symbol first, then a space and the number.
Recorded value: mm 125.30
